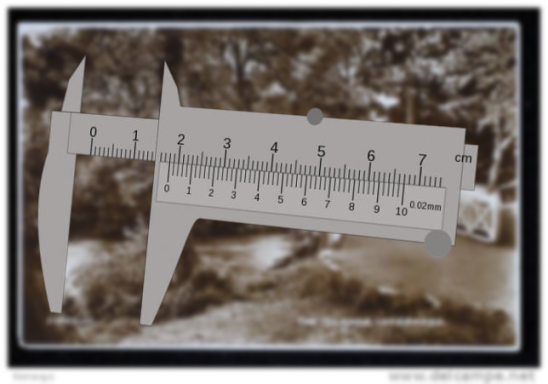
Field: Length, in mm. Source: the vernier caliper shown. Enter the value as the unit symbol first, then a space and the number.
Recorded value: mm 18.0
